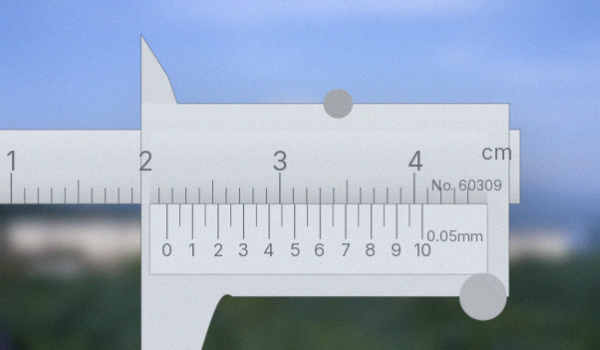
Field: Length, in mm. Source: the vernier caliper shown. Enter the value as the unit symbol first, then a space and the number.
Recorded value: mm 21.6
